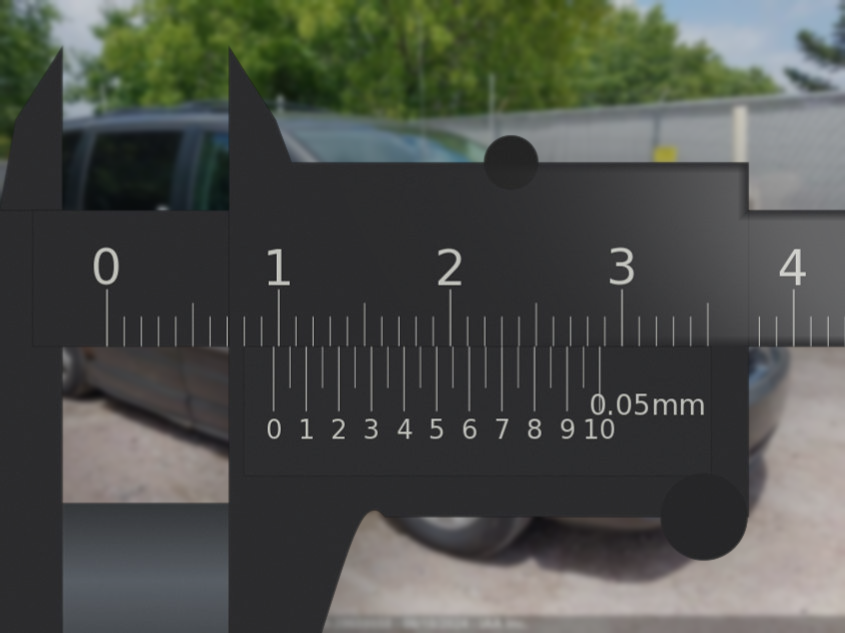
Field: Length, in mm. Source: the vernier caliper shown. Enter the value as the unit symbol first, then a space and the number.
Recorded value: mm 9.7
